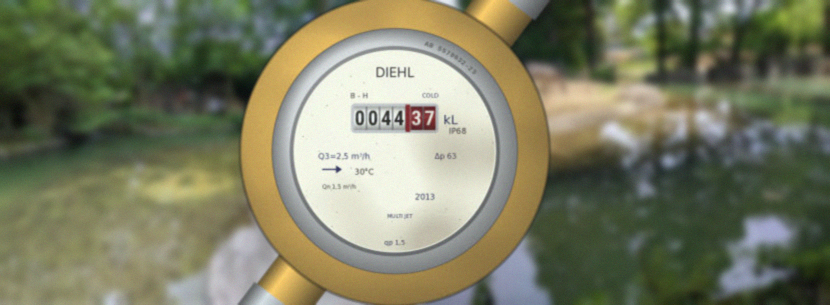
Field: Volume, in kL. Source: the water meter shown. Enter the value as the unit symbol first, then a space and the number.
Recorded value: kL 44.37
